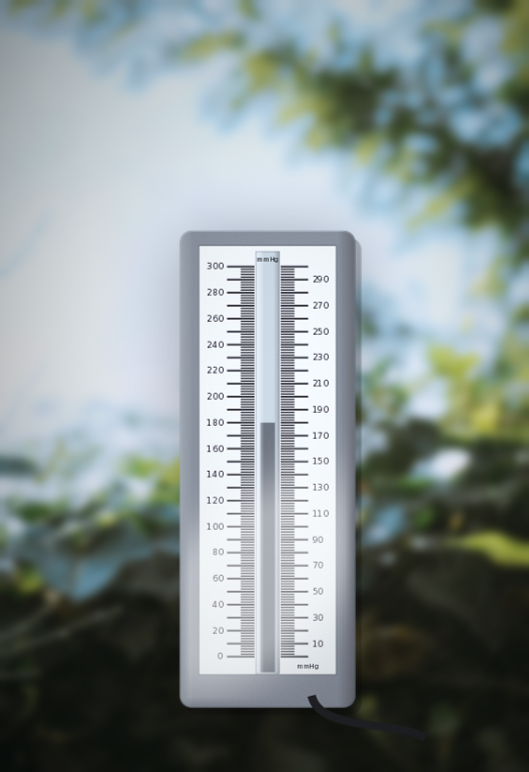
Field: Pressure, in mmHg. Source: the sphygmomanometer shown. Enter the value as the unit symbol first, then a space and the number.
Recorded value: mmHg 180
